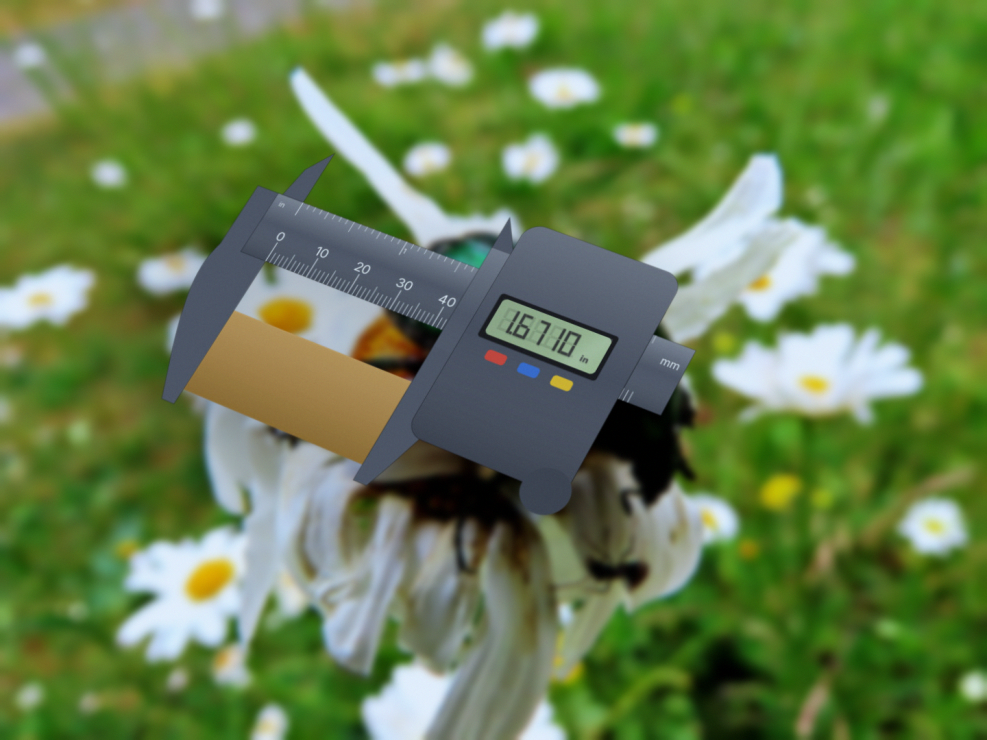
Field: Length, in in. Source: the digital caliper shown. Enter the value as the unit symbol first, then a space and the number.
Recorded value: in 1.6710
